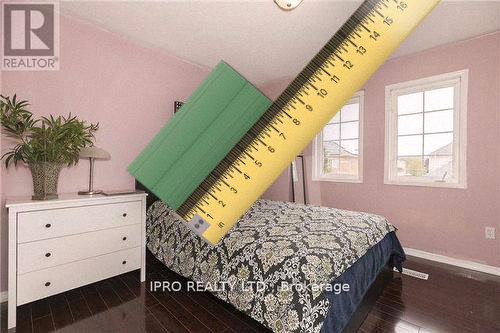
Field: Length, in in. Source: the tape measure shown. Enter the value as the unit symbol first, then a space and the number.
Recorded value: in 8
